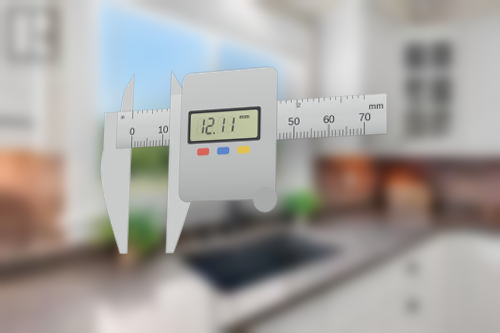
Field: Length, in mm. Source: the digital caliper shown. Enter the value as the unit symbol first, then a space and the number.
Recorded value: mm 12.11
